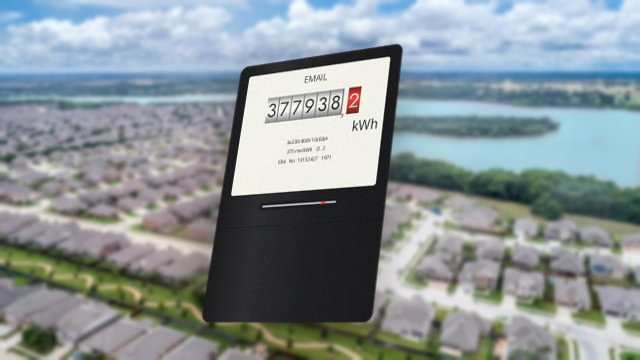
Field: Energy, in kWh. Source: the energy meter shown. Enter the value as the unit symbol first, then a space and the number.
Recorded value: kWh 377938.2
